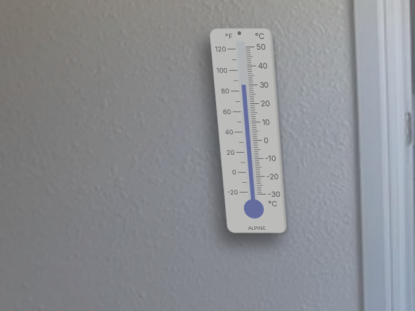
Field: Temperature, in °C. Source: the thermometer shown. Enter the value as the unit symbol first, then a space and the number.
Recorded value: °C 30
